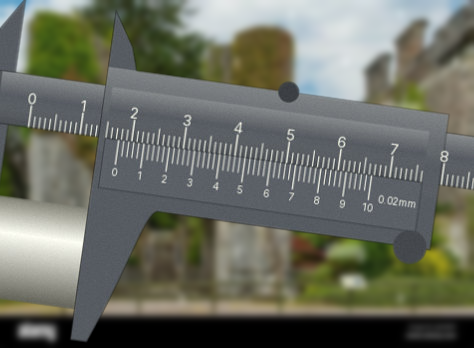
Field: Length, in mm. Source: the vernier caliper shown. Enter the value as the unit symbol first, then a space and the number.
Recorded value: mm 17.5
